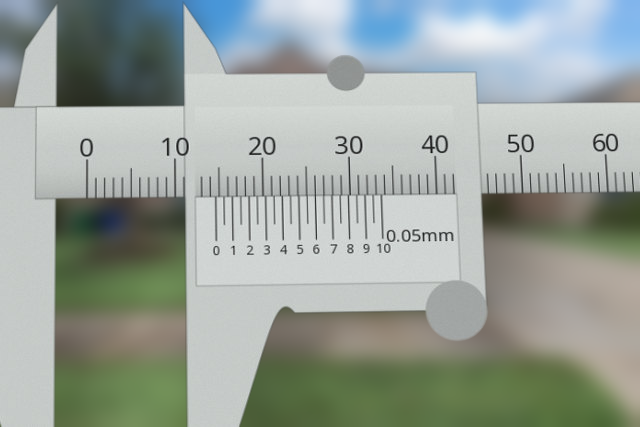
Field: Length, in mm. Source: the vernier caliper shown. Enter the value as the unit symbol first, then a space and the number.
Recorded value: mm 14.6
